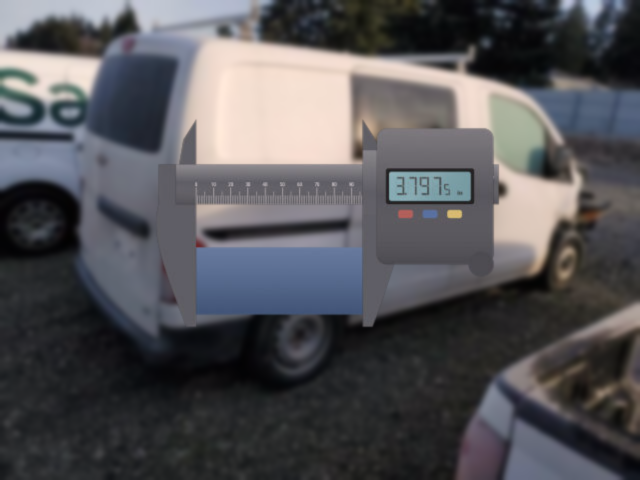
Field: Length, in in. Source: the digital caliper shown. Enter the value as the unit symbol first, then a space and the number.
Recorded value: in 3.7975
